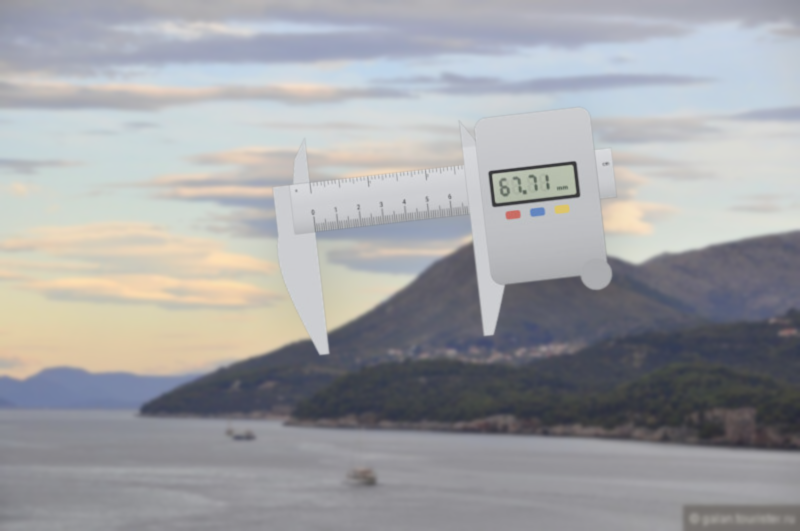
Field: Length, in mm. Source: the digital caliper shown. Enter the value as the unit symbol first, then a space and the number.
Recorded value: mm 67.71
